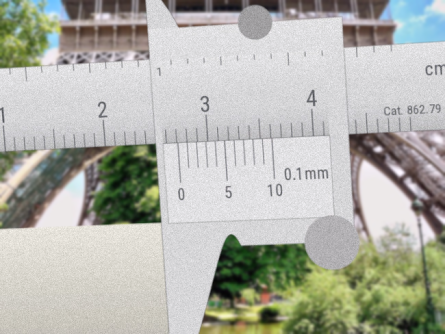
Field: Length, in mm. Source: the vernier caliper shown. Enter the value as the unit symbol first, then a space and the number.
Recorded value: mm 27.1
